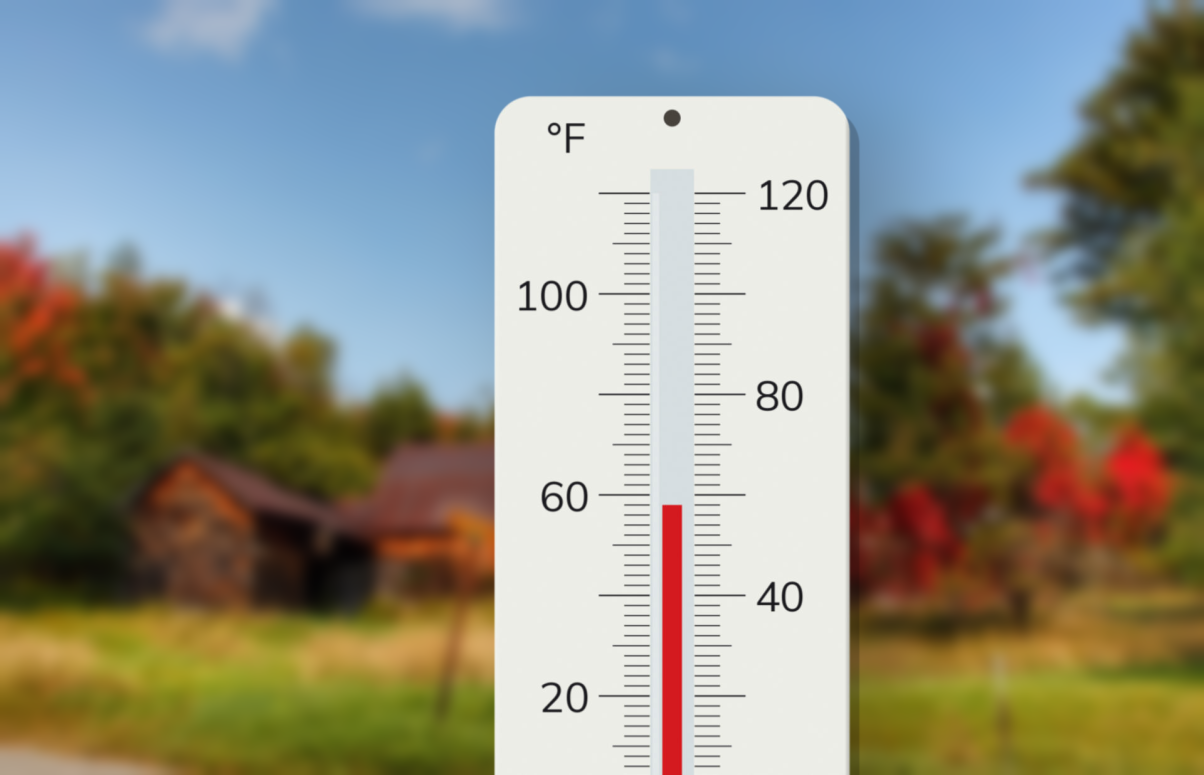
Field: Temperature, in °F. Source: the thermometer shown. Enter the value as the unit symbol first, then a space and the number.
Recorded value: °F 58
